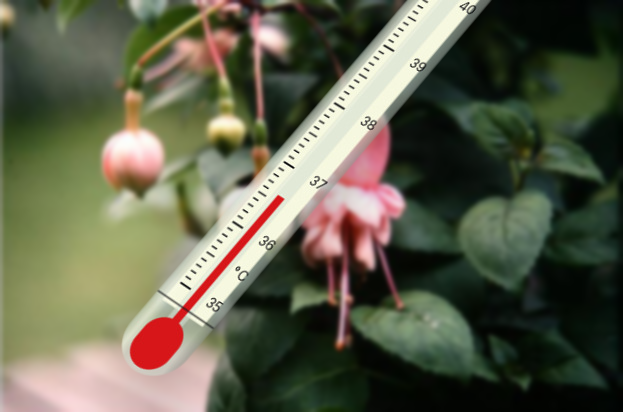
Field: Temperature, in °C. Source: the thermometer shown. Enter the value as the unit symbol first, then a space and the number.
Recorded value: °C 36.6
